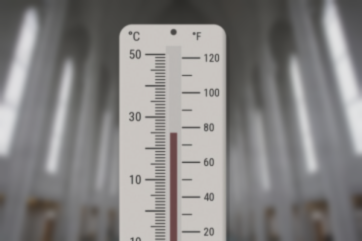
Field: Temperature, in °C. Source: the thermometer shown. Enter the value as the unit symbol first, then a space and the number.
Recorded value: °C 25
